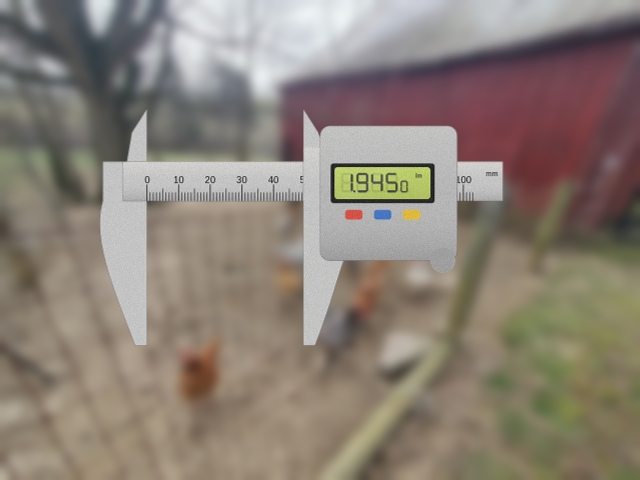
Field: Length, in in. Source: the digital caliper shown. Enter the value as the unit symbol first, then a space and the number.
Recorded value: in 1.9450
